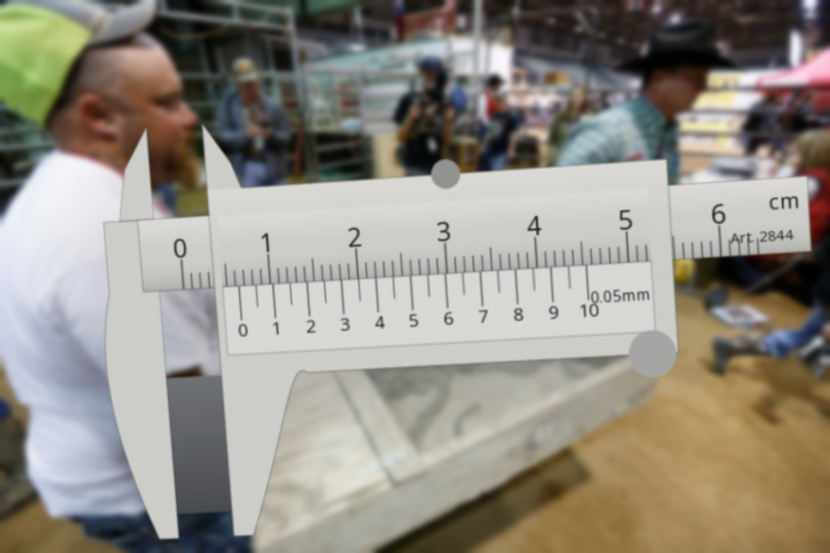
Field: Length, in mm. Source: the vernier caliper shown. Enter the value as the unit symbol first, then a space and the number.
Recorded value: mm 6.4
